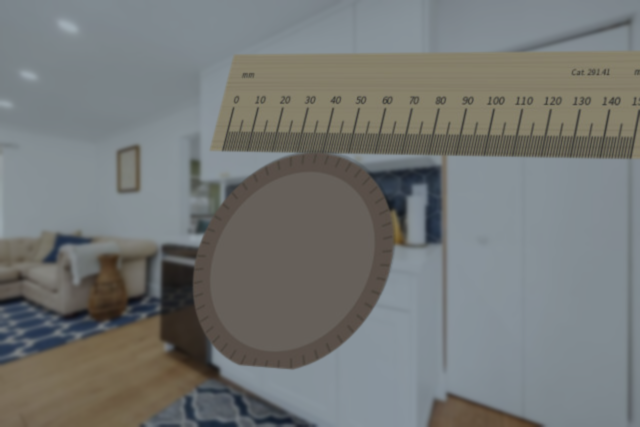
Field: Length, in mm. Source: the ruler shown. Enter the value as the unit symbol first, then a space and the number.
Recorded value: mm 75
